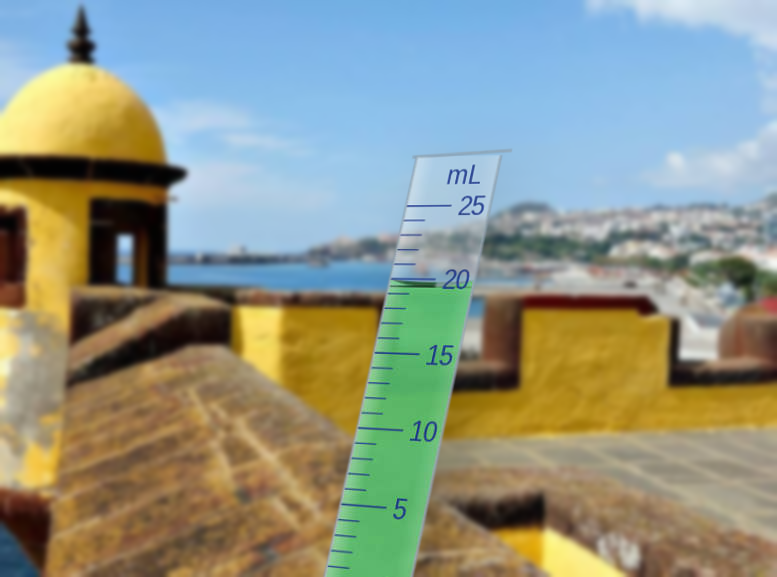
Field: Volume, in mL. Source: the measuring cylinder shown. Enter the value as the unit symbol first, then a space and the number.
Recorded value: mL 19.5
